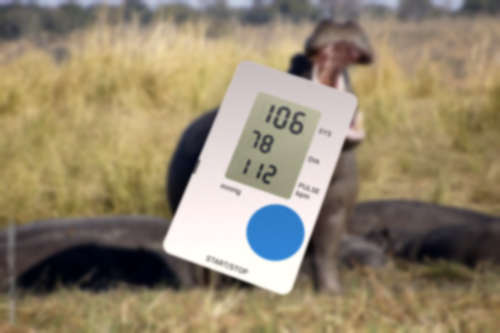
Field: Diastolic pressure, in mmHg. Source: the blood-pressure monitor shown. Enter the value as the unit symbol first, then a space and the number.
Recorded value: mmHg 78
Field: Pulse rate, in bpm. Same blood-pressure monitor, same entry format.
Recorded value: bpm 112
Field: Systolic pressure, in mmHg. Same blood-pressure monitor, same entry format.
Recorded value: mmHg 106
